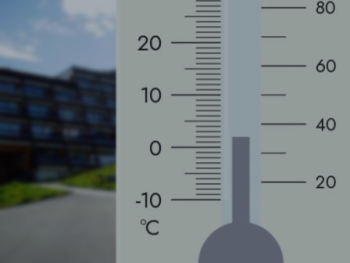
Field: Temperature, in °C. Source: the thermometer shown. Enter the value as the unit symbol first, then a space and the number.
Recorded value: °C 2
